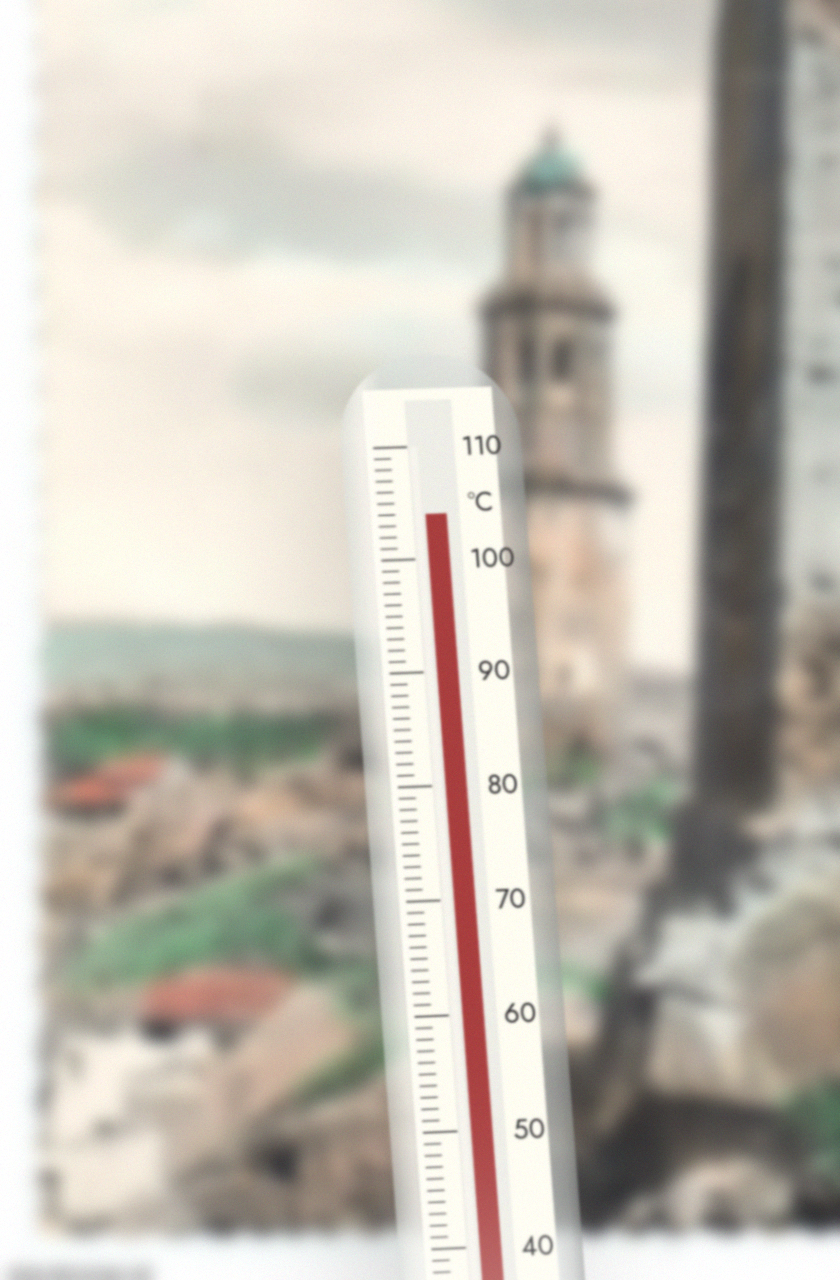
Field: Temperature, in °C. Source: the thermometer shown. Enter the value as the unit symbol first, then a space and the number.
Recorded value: °C 104
